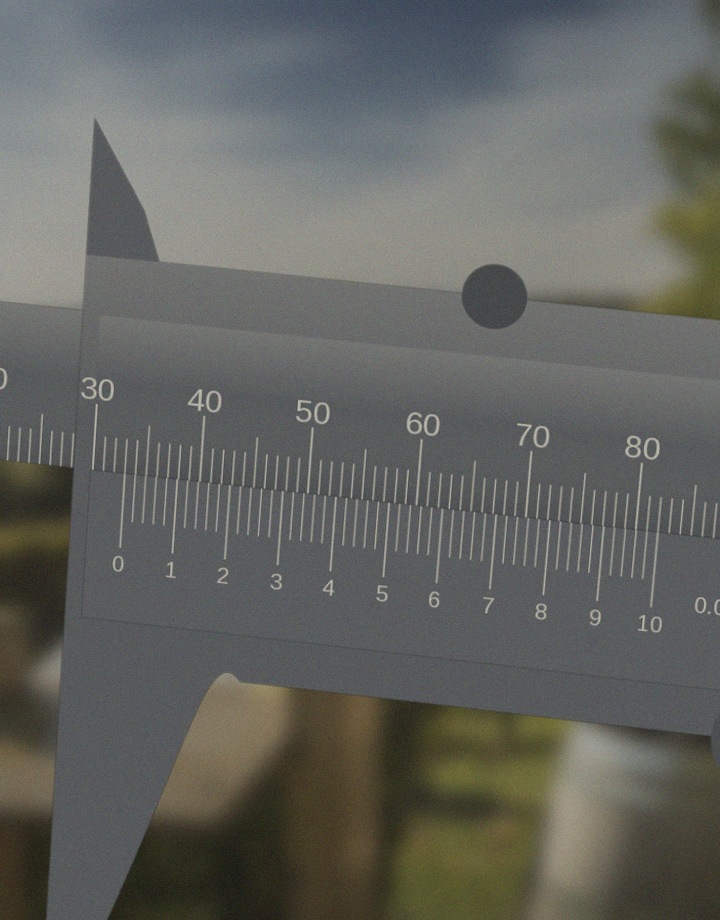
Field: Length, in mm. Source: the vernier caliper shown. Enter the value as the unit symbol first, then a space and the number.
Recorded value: mm 33.0
